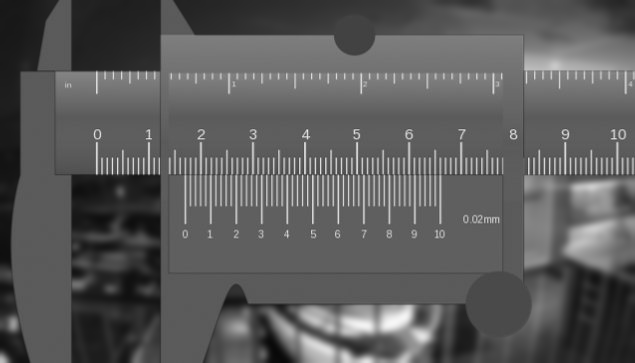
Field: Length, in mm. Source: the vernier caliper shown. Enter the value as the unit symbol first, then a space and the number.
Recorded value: mm 17.0
